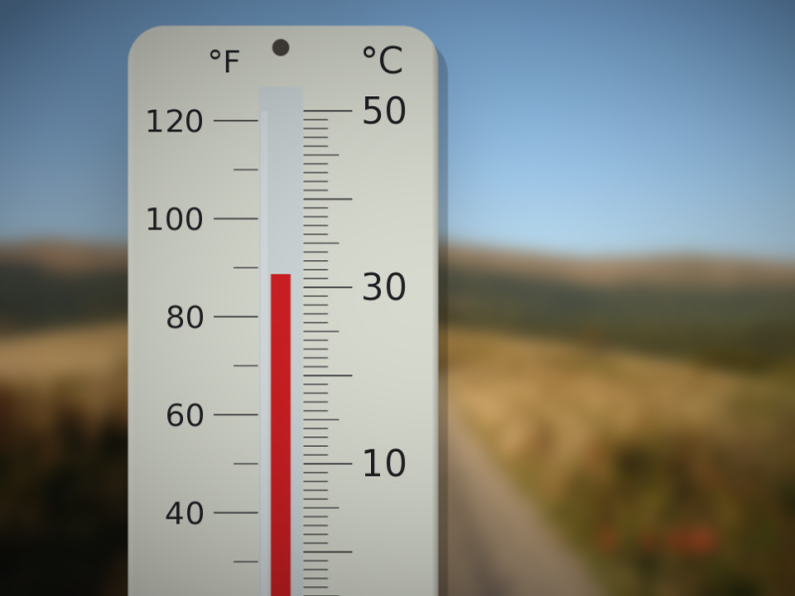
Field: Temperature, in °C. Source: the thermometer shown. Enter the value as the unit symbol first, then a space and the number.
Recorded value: °C 31.5
